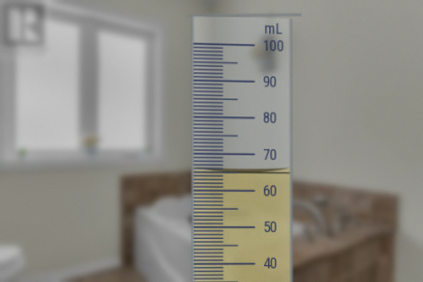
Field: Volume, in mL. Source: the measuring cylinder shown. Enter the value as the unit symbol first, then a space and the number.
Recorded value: mL 65
